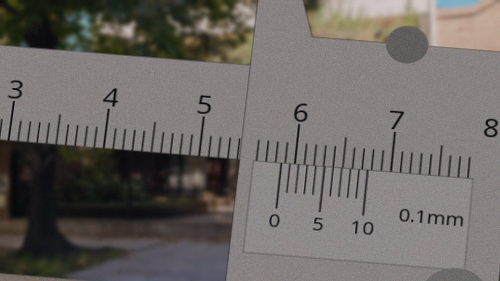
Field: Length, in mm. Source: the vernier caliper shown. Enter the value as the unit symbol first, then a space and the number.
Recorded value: mm 58.6
